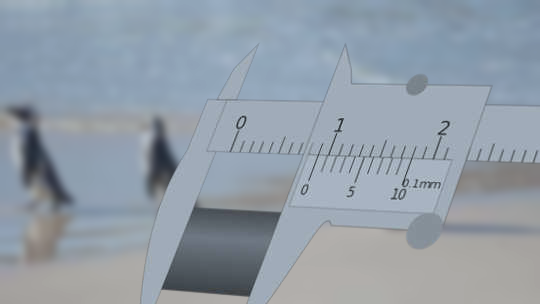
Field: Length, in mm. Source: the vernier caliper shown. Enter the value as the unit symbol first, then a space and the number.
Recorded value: mm 9.0
